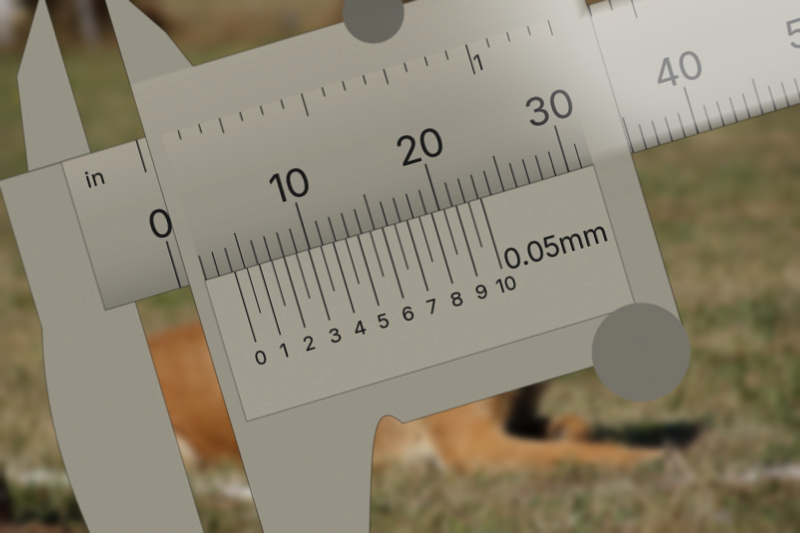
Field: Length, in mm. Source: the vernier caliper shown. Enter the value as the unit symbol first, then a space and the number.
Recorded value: mm 4.2
